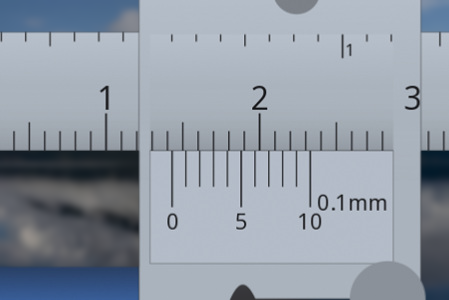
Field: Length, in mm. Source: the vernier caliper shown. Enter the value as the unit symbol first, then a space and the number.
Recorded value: mm 14.3
